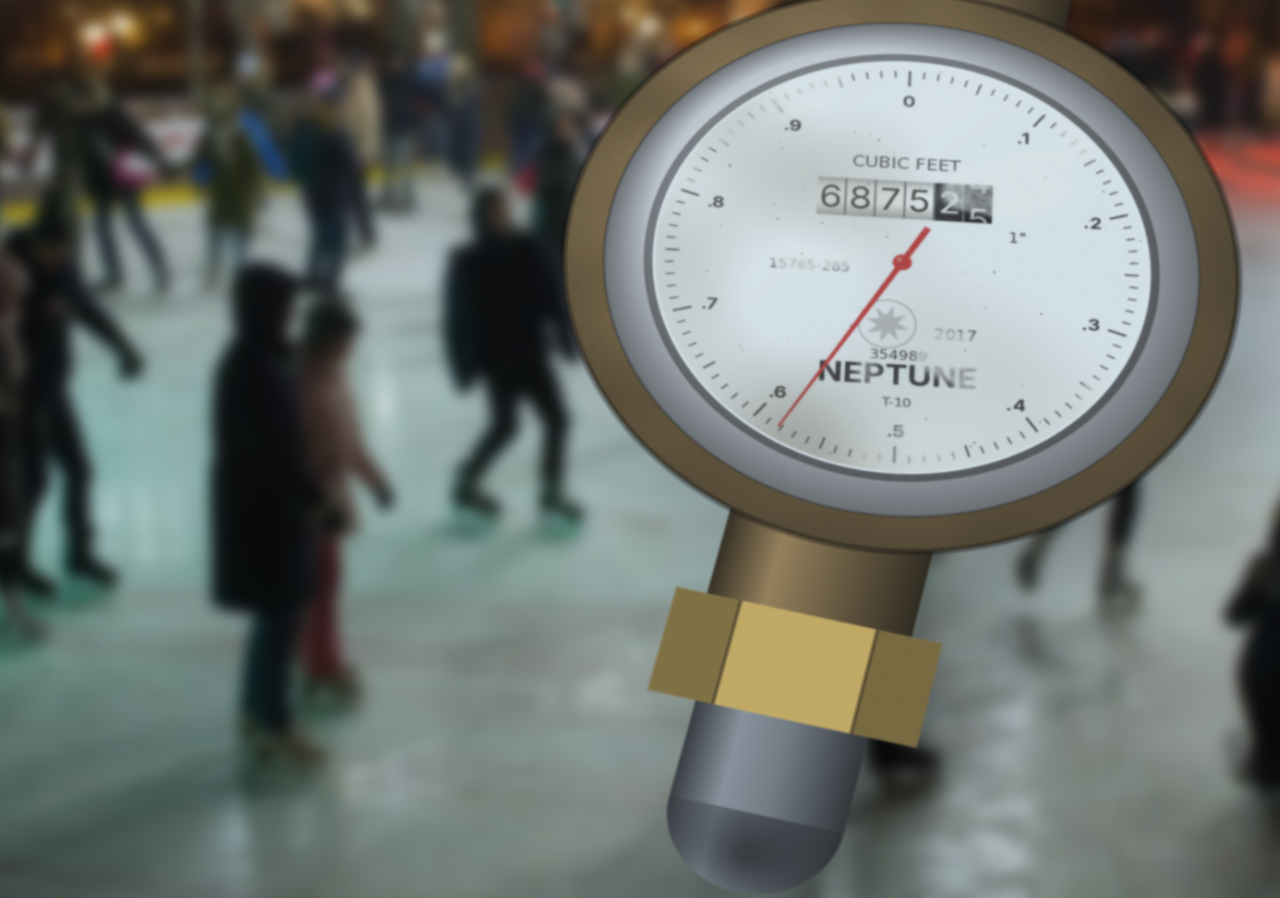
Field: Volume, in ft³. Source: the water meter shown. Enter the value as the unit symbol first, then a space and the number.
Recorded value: ft³ 687524.58
